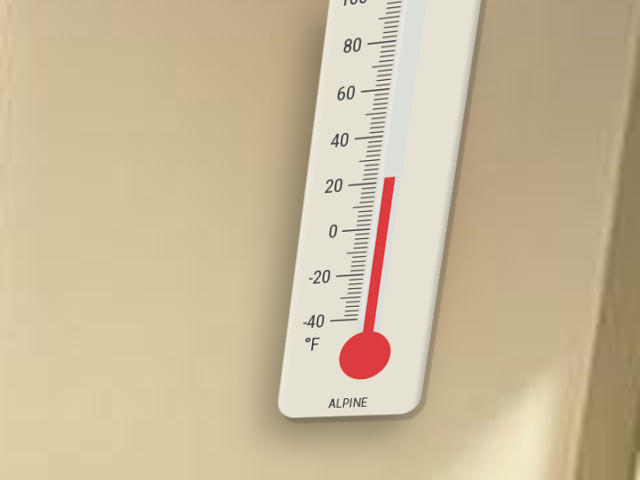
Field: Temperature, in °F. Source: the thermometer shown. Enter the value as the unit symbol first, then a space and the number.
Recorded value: °F 22
